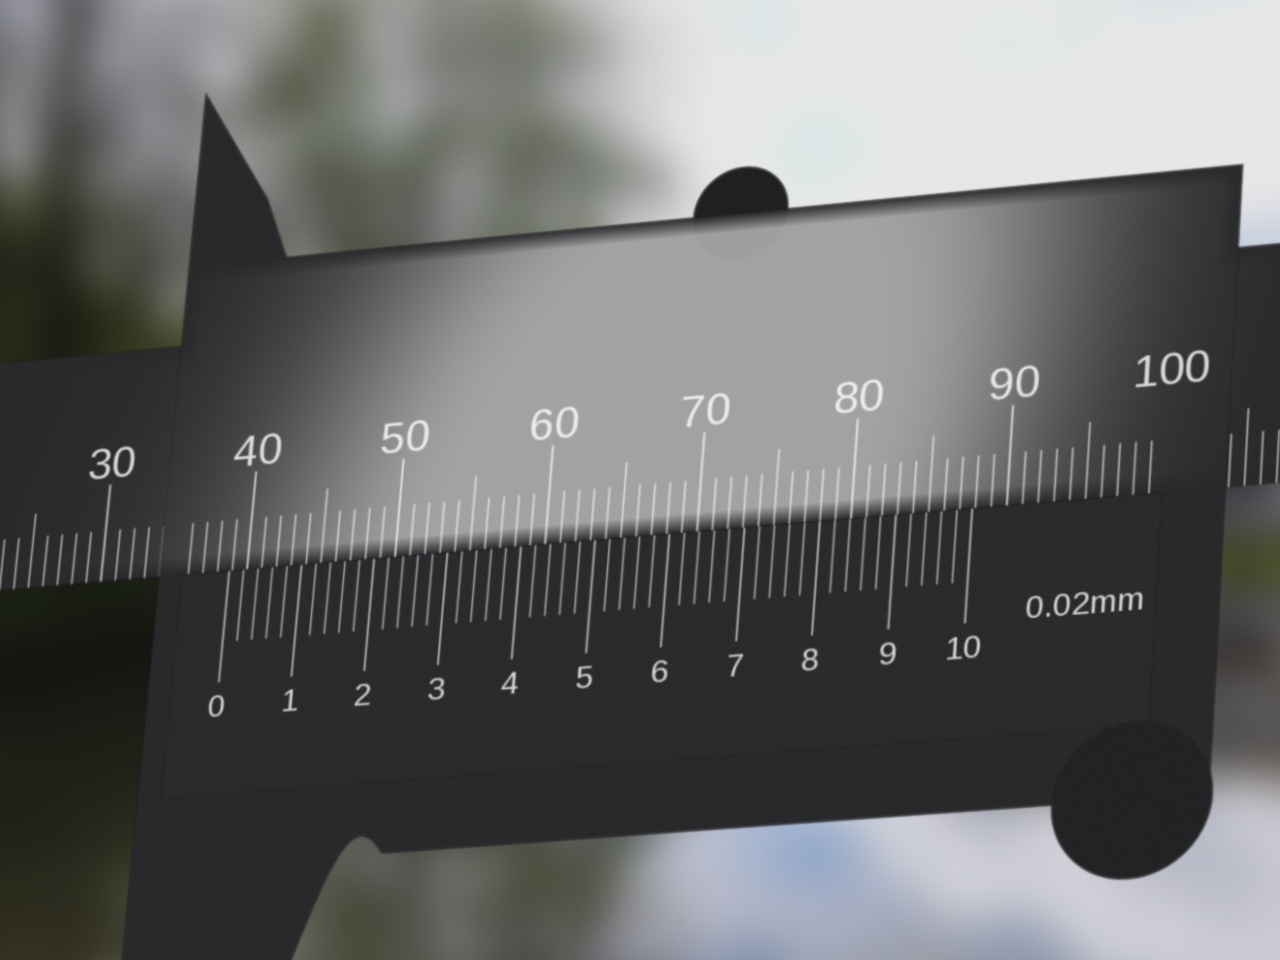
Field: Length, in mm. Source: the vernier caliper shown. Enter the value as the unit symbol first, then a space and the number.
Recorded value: mm 38.8
